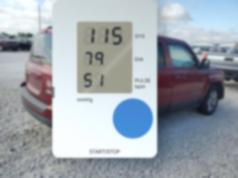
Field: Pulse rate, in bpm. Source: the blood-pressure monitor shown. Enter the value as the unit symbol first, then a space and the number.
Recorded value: bpm 51
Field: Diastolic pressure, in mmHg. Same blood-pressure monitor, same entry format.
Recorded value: mmHg 79
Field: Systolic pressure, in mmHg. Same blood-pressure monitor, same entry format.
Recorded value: mmHg 115
